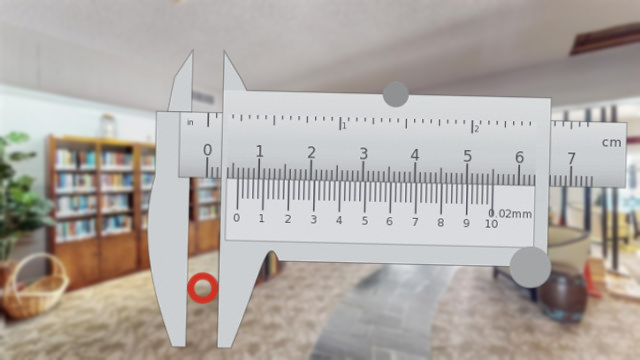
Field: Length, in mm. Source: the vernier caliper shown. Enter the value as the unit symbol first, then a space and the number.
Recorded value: mm 6.0
